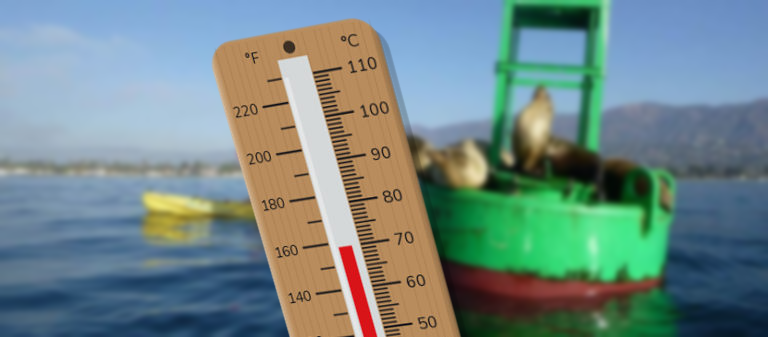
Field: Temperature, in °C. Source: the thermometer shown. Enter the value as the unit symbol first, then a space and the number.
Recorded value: °C 70
